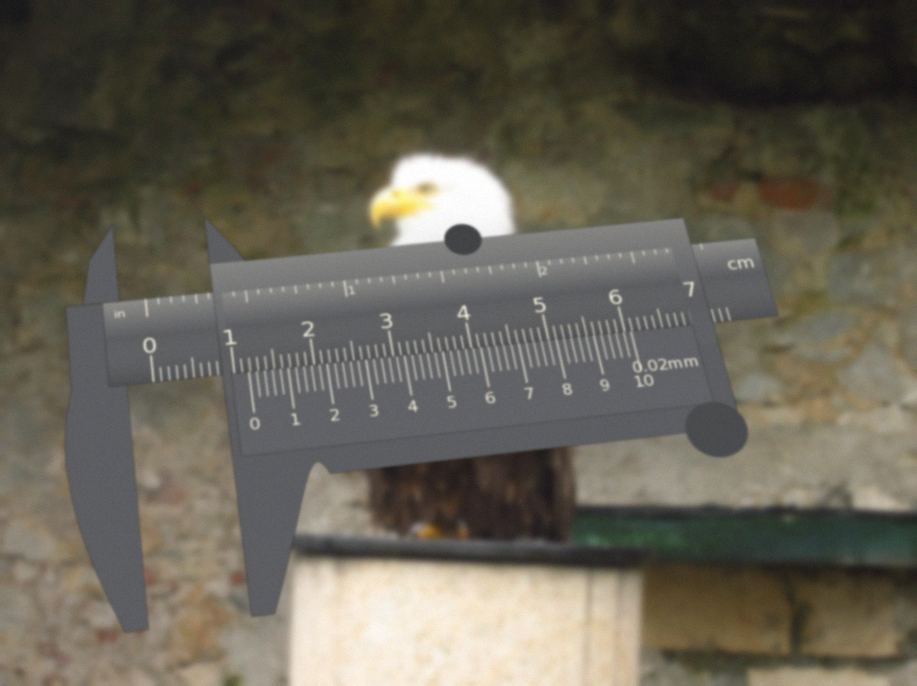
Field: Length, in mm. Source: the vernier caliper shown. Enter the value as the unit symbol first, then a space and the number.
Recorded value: mm 11.8
